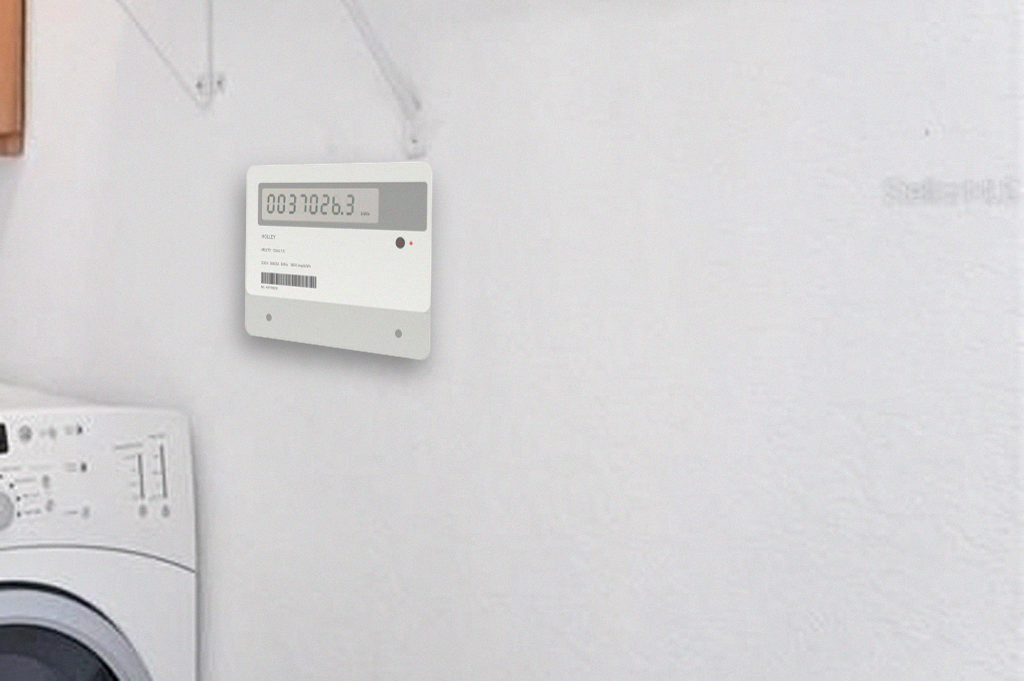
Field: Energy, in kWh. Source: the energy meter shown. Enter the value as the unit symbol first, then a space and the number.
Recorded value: kWh 37026.3
